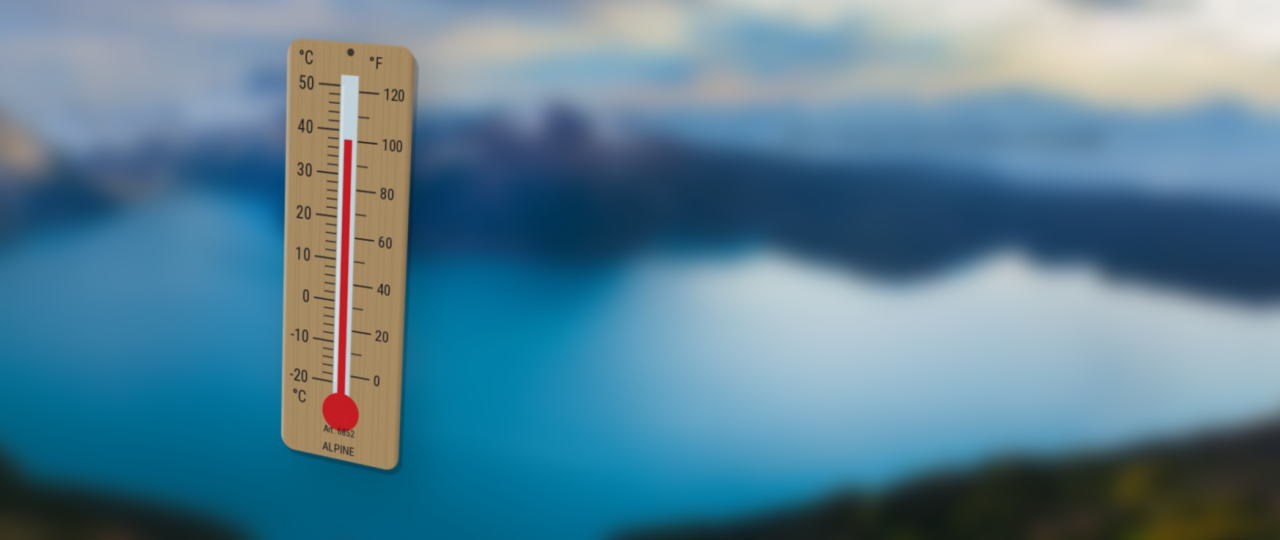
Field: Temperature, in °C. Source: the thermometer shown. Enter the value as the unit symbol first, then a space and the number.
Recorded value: °C 38
